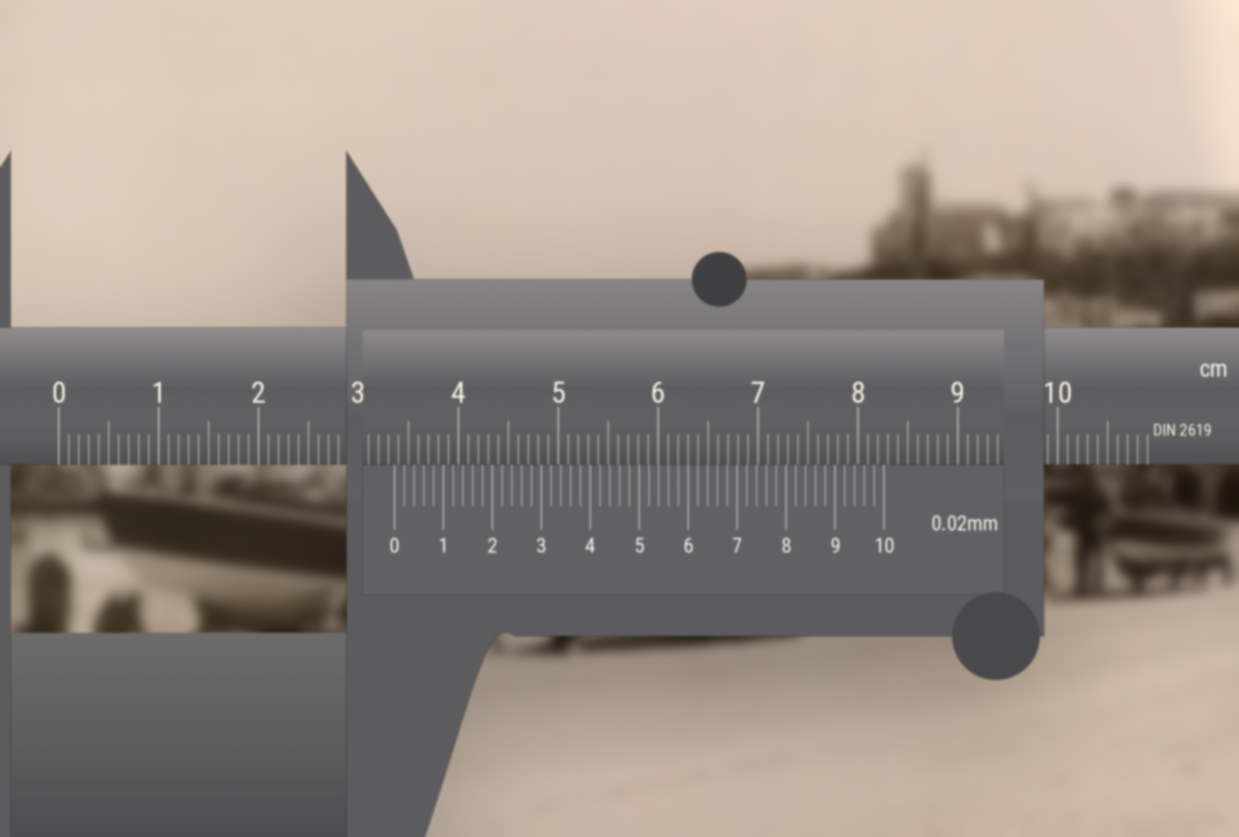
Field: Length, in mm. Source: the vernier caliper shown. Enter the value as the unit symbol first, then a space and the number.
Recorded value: mm 33.6
